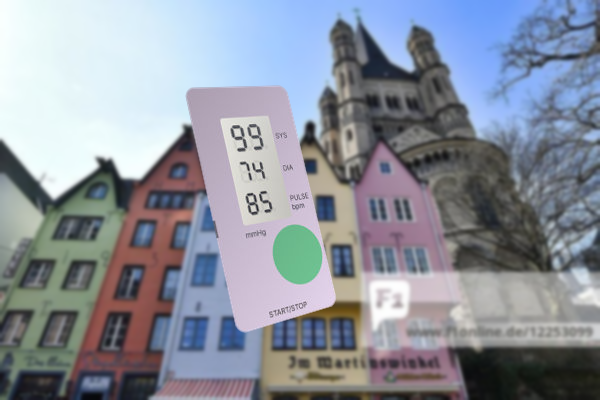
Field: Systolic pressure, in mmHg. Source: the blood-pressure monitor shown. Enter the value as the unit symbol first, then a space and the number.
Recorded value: mmHg 99
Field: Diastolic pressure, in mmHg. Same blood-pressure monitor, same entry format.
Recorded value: mmHg 74
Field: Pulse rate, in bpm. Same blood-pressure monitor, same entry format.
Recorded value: bpm 85
